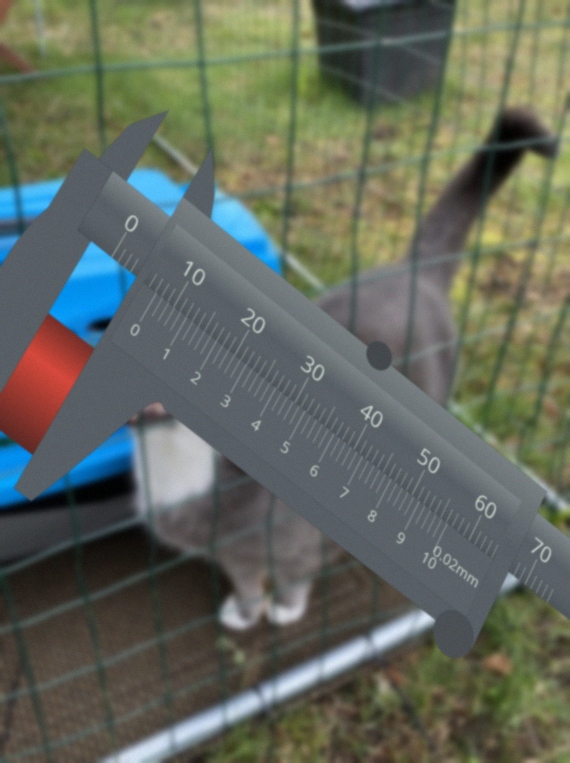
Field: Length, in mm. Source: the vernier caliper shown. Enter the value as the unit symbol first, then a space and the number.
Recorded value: mm 7.2
